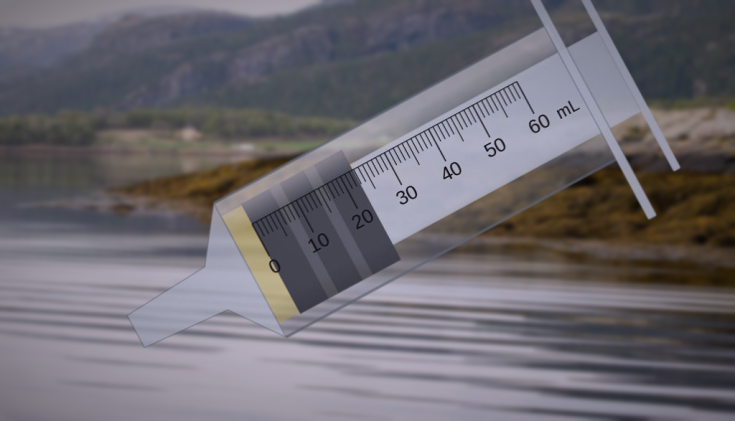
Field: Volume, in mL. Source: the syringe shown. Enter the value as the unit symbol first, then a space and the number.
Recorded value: mL 0
